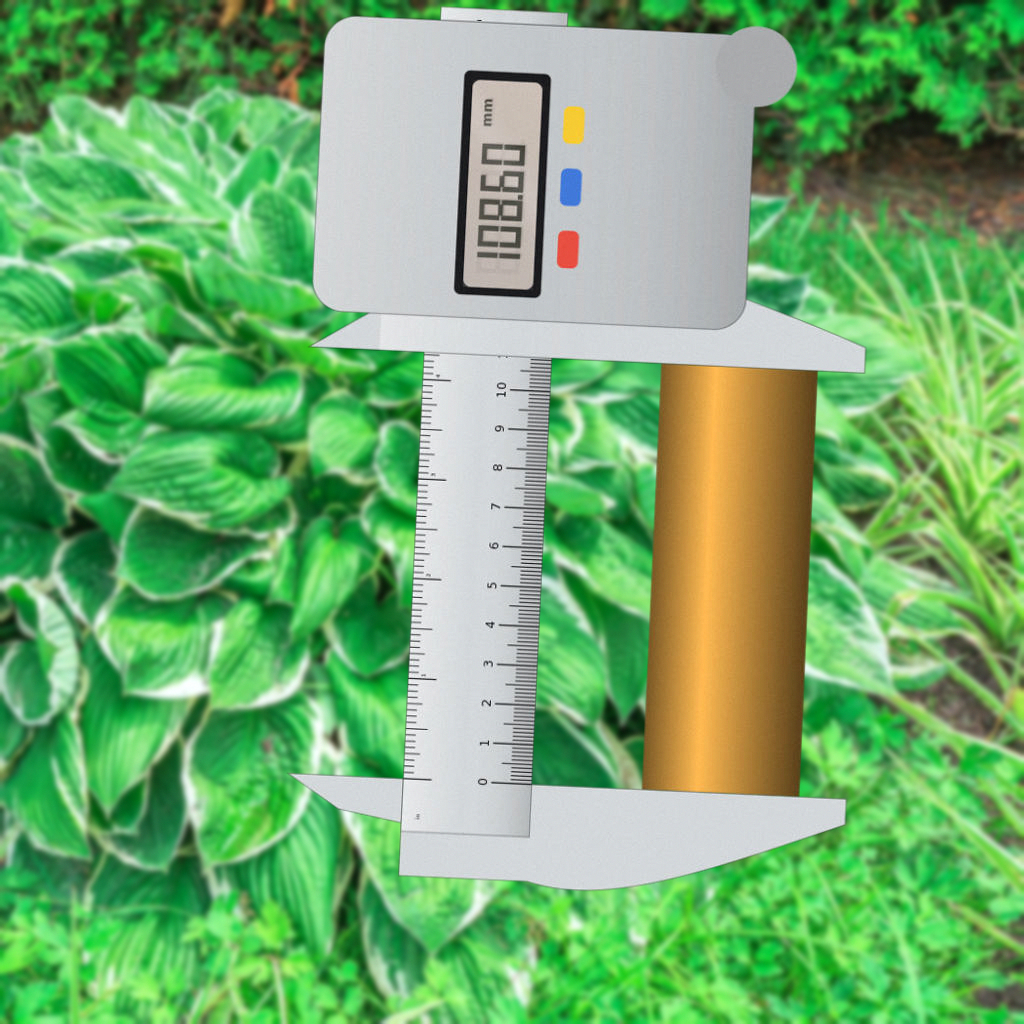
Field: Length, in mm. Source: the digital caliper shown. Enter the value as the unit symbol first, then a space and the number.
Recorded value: mm 108.60
